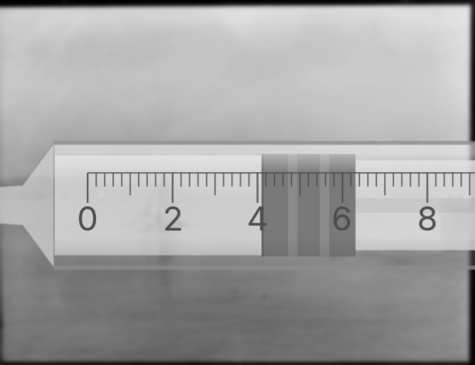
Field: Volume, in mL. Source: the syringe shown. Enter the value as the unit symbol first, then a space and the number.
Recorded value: mL 4.1
